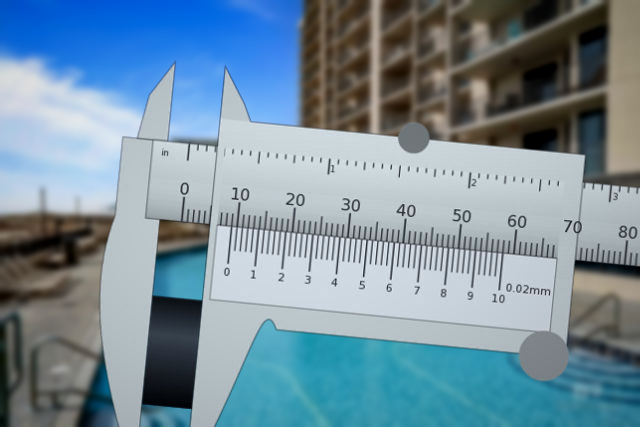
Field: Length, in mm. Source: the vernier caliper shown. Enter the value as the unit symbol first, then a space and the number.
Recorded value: mm 9.0
